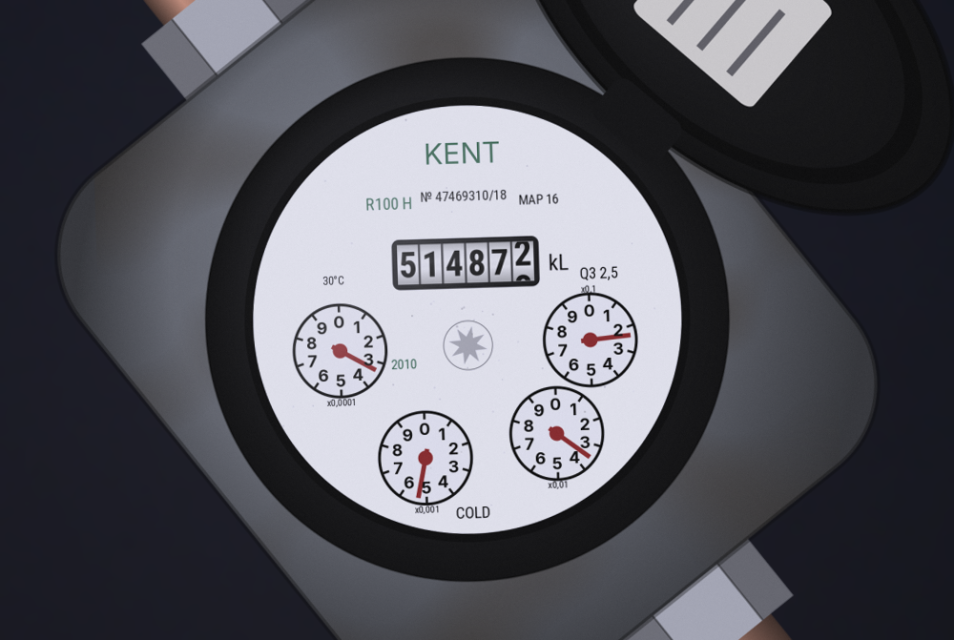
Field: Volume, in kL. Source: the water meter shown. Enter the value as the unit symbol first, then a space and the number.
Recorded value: kL 514872.2353
